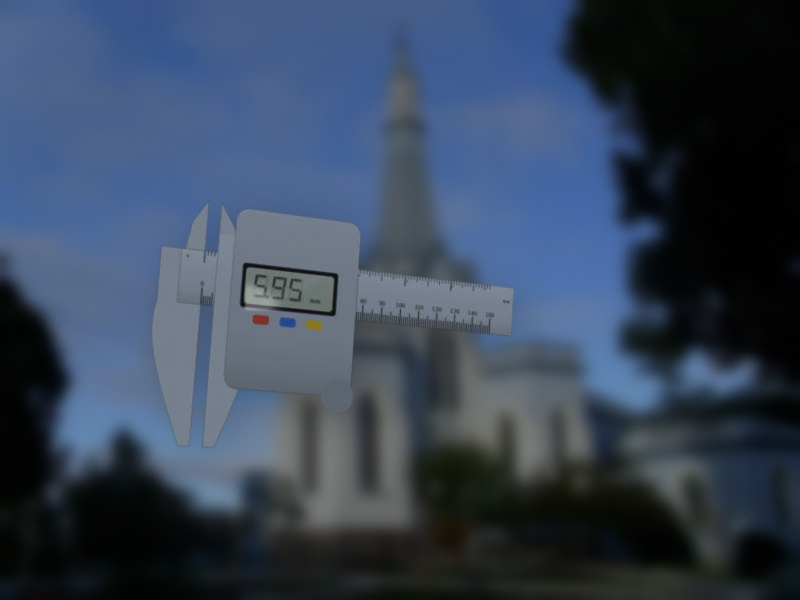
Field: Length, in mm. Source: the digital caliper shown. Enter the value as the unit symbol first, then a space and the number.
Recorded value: mm 5.95
